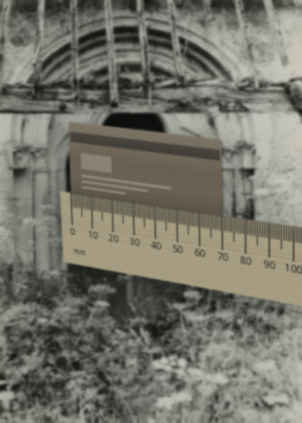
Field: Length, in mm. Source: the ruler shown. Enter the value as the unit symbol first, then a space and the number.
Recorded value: mm 70
